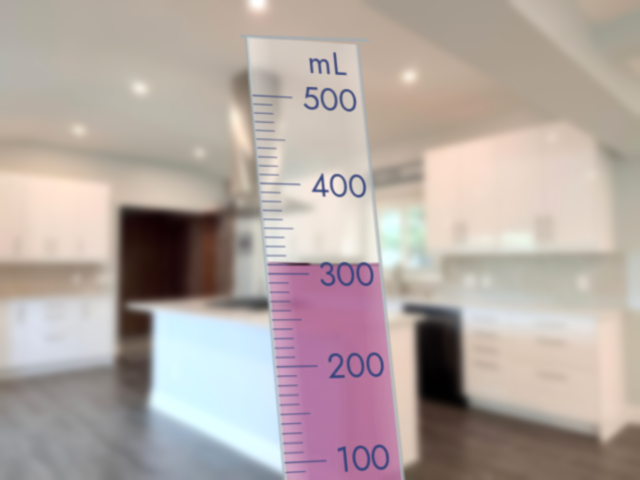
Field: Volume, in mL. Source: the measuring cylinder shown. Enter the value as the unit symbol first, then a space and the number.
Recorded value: mL 310
